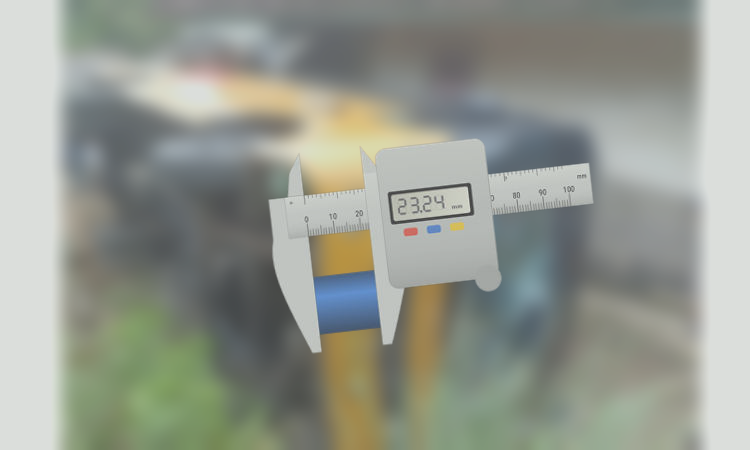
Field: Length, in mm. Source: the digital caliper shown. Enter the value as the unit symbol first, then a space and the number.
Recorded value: mm 23.24
